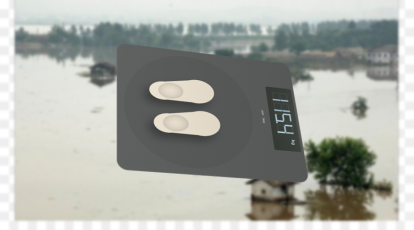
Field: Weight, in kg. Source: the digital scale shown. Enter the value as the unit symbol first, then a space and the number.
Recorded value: kg 115.4
